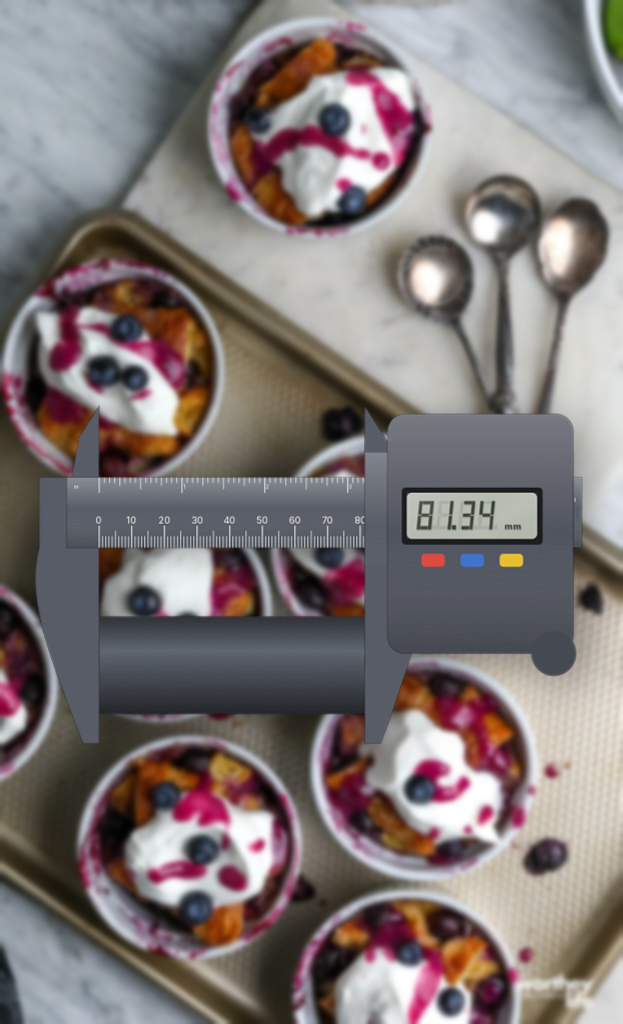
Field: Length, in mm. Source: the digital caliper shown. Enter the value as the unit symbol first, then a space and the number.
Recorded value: mm 81.34
